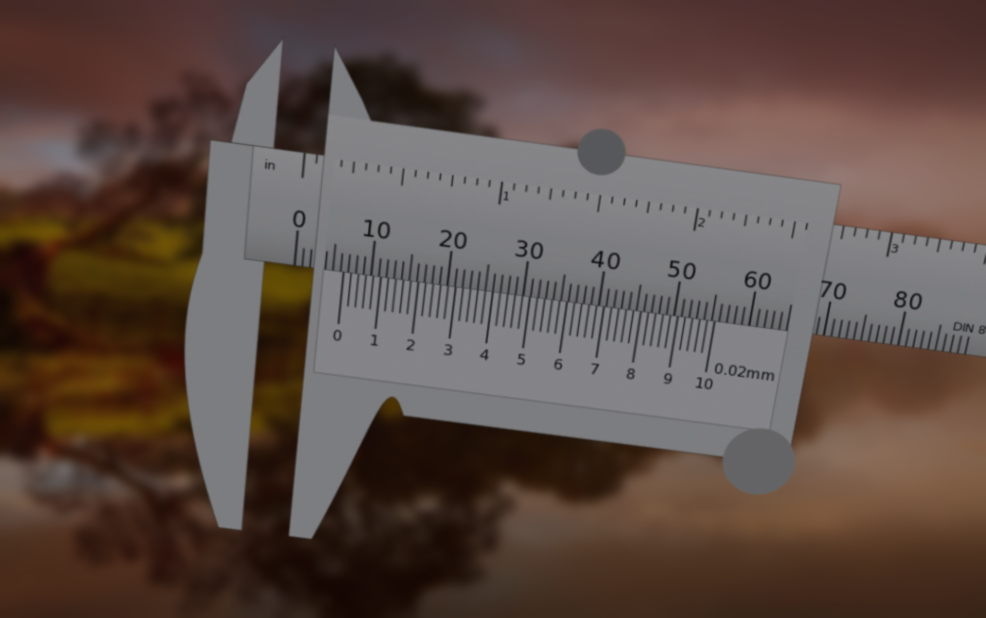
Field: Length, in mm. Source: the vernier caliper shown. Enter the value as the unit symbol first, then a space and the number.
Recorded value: mm 6.4
